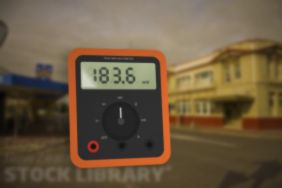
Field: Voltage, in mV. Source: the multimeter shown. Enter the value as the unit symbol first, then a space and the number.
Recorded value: mV 183.6
